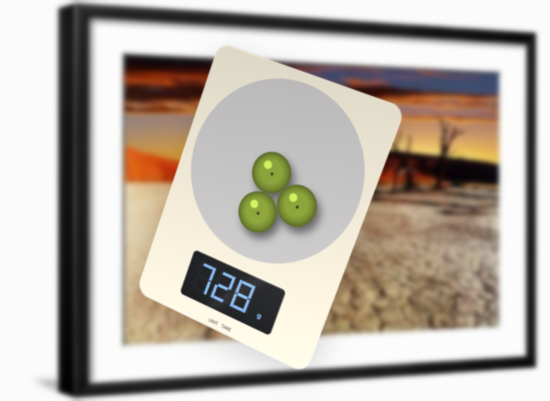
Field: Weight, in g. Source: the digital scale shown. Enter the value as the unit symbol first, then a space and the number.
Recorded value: g 728
